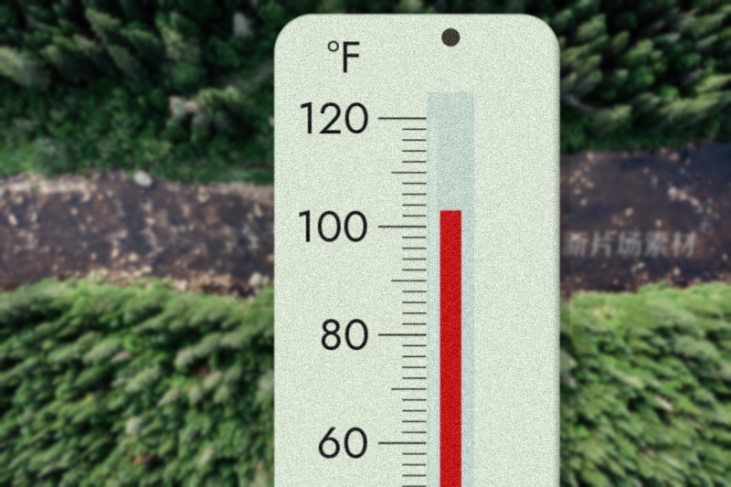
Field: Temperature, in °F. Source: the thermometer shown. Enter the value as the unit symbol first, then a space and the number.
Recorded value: °F 103
